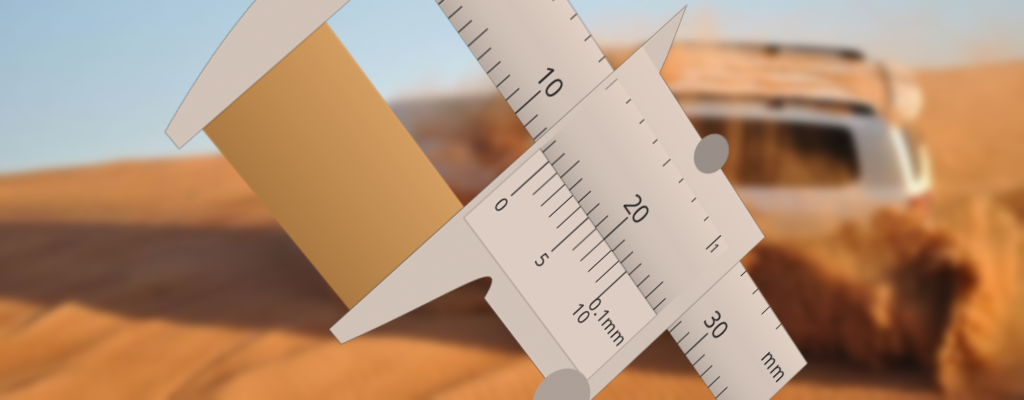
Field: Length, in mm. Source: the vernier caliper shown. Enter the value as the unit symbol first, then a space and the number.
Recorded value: mm 13.7
